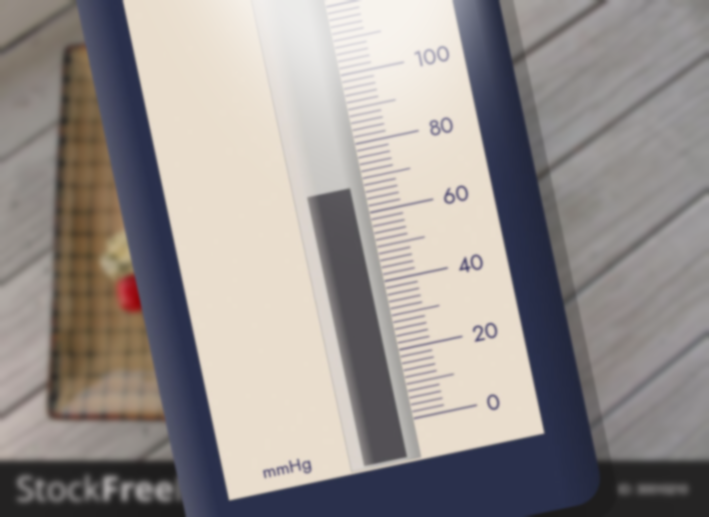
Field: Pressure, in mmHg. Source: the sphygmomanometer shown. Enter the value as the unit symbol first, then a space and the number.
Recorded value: mmHg 68
